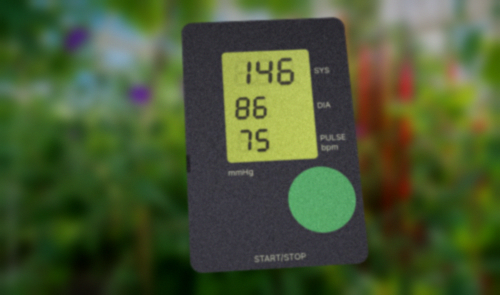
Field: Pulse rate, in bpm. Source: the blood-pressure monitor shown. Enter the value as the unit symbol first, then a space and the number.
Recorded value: bpm 75
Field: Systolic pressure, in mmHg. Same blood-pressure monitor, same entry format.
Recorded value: mmHg 146
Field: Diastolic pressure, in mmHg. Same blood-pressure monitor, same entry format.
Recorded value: mmHg 86
